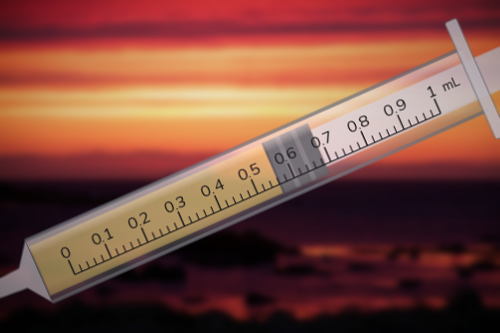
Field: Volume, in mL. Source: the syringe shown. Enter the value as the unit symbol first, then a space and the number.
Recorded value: mL 0.56
